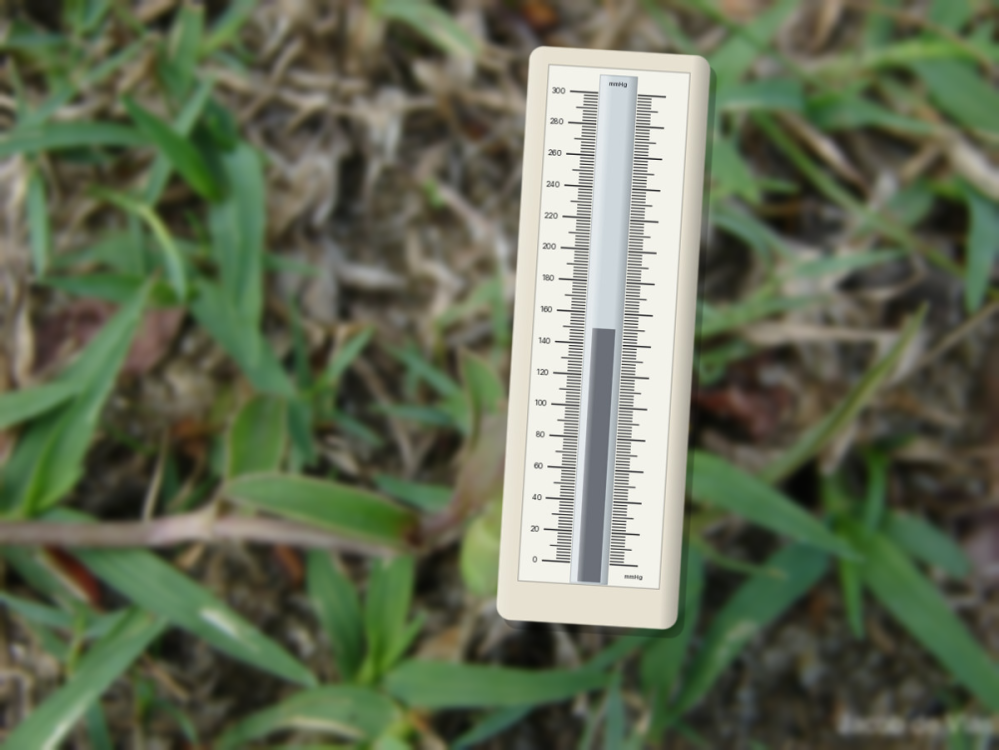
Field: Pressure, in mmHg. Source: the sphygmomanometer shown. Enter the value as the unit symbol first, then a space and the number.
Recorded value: mmHg 150
